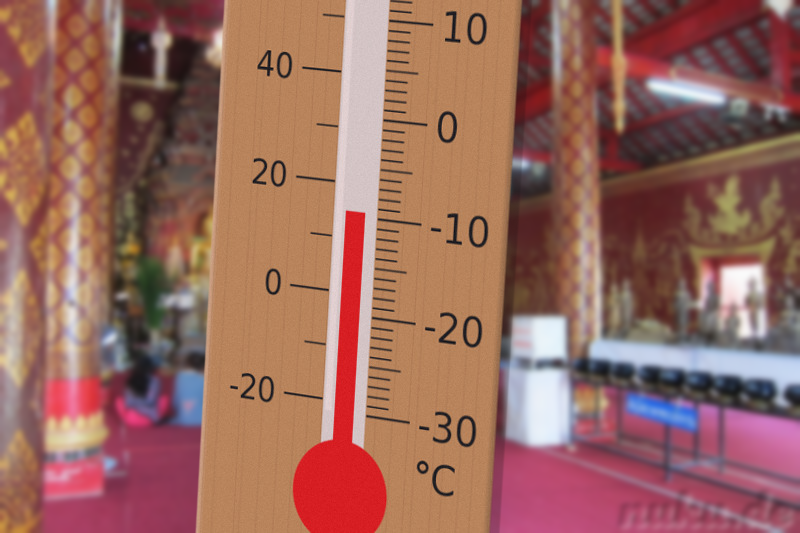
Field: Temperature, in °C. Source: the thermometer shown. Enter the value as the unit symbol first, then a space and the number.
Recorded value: °C -9.5
